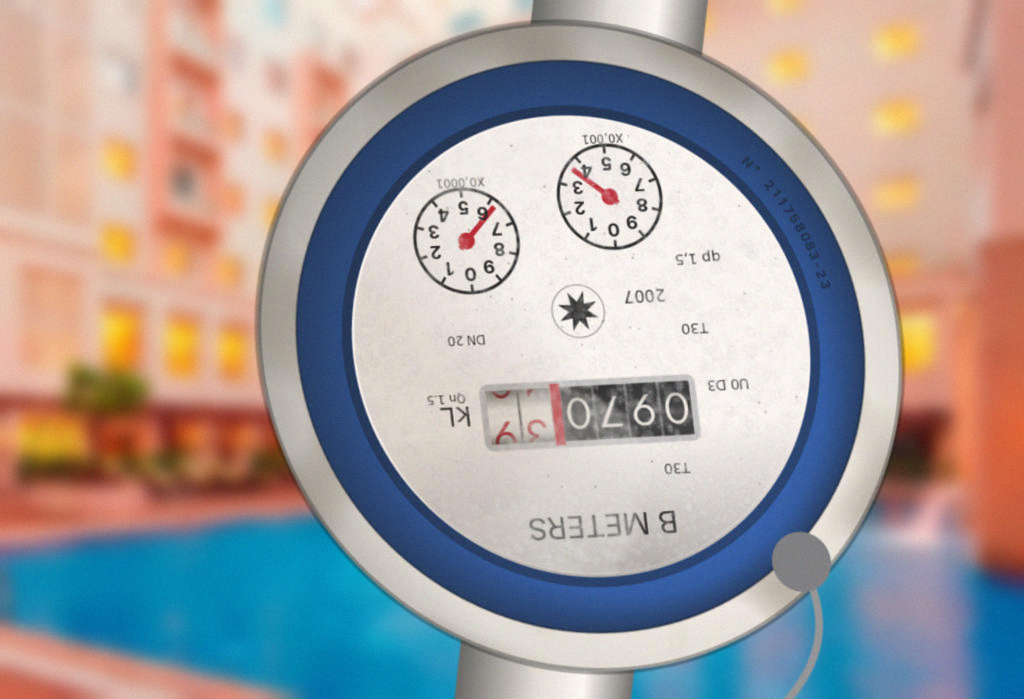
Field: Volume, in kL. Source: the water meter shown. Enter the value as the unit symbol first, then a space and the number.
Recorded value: kL 970.3936
